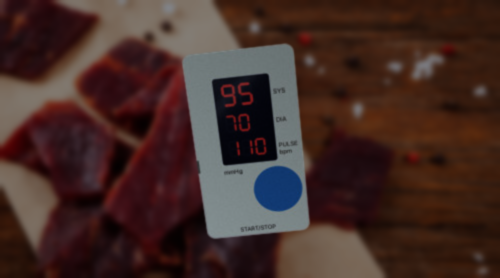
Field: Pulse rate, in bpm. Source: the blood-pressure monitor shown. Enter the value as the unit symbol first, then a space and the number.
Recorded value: bpm 110
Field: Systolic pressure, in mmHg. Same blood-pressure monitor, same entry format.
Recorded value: mmHg 95
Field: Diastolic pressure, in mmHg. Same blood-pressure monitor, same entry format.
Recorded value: mmHg 70
